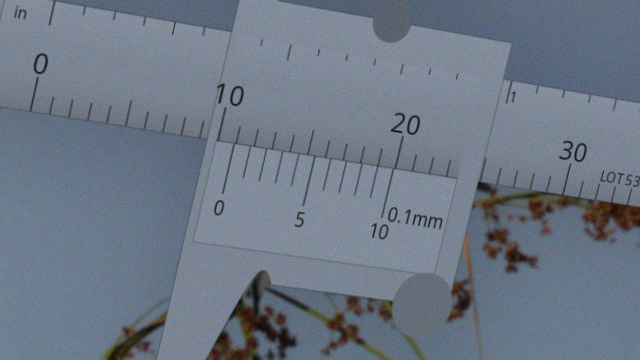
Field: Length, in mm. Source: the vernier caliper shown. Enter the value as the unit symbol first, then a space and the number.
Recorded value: mm 10.9
